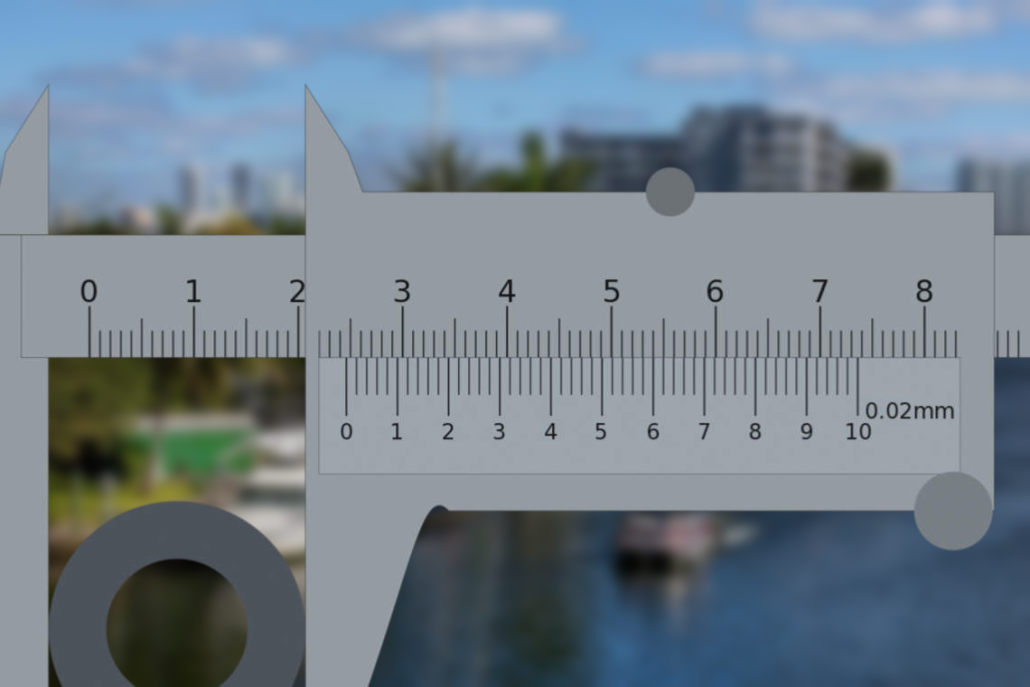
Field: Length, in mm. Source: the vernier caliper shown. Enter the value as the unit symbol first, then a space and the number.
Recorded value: mm 24.6
